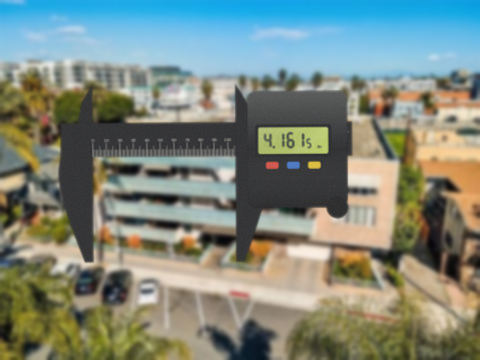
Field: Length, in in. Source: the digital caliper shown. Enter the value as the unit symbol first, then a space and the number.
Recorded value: in 4.1615
